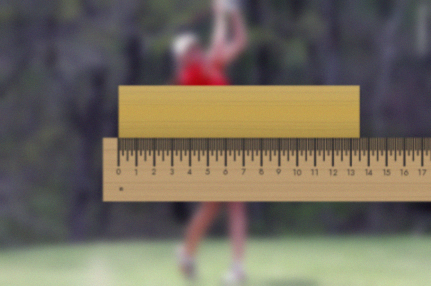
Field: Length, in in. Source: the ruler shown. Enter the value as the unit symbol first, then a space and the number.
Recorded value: in 13.5
